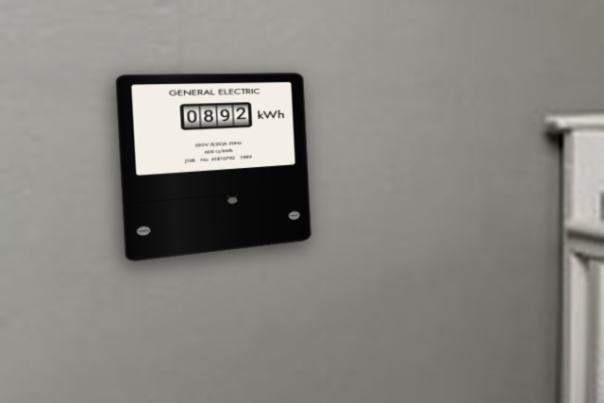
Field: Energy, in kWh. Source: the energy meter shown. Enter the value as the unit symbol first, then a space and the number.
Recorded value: kWh 892
